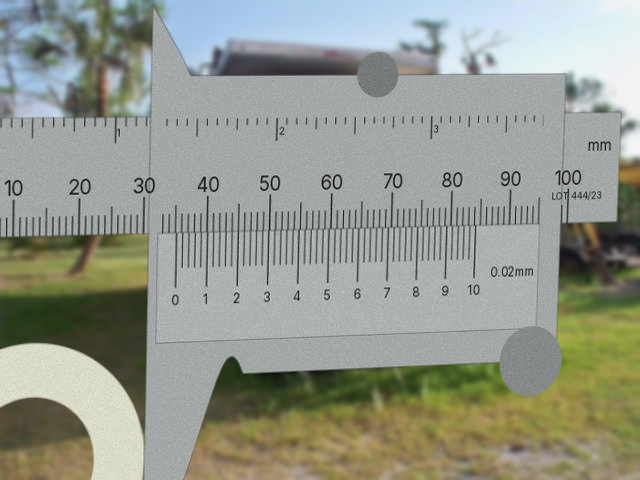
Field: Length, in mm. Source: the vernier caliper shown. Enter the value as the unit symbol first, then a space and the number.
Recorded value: mm 35.2
